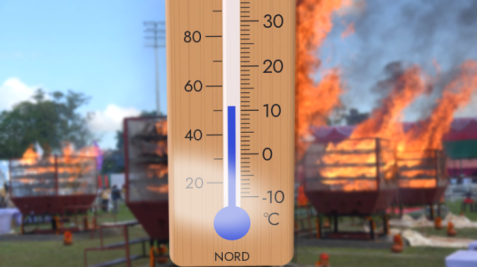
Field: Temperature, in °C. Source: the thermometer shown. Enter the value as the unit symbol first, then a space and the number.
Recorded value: °C 11
